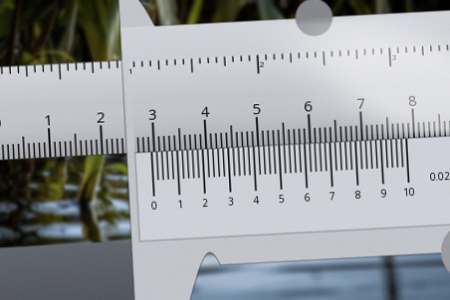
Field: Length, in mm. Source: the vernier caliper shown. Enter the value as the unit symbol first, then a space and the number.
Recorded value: mm 29.5
